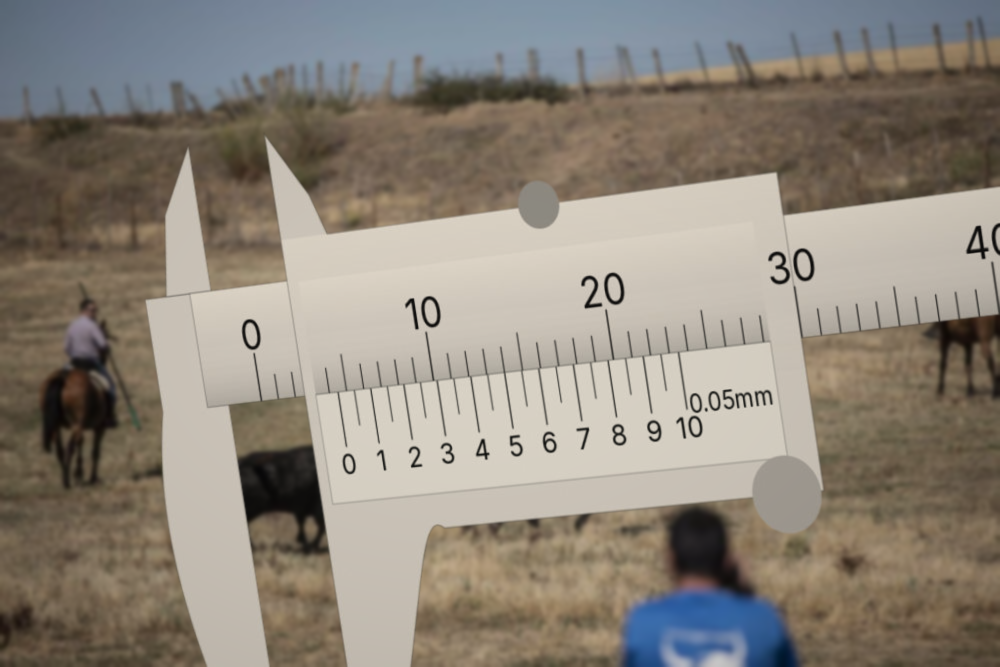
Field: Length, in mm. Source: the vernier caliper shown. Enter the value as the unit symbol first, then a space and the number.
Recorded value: mm 4.5
